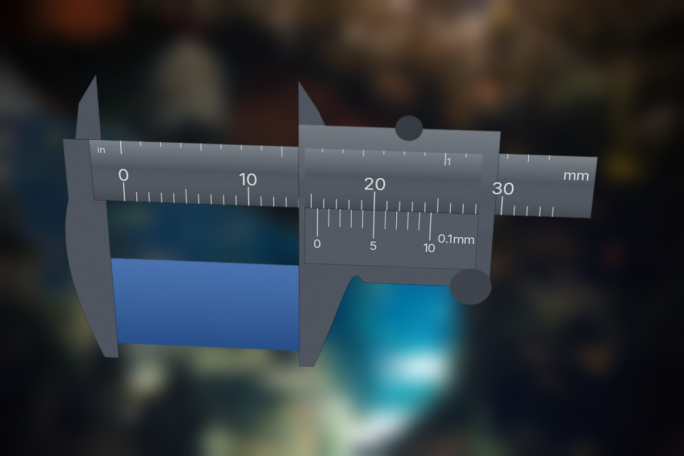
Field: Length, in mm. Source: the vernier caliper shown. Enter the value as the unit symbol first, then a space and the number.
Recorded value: mm 15.5
